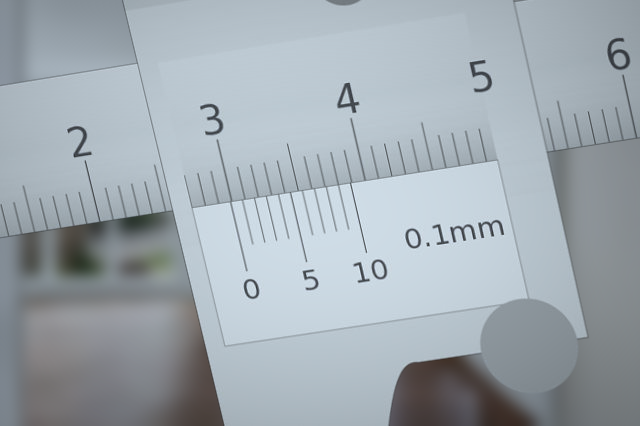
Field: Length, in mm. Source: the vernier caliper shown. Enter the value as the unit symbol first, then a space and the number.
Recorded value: mm 29.9
